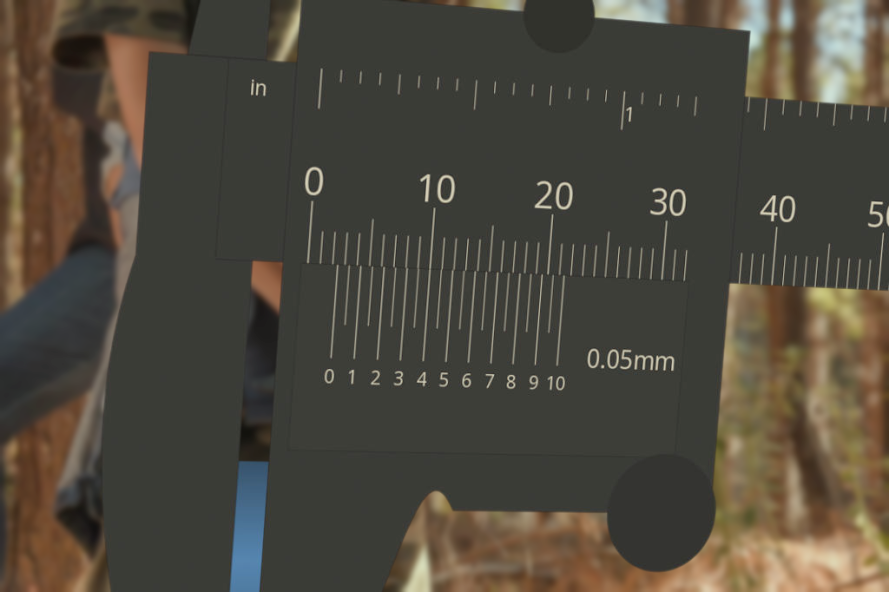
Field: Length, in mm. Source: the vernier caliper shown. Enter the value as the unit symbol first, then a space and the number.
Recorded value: mm 2.4
